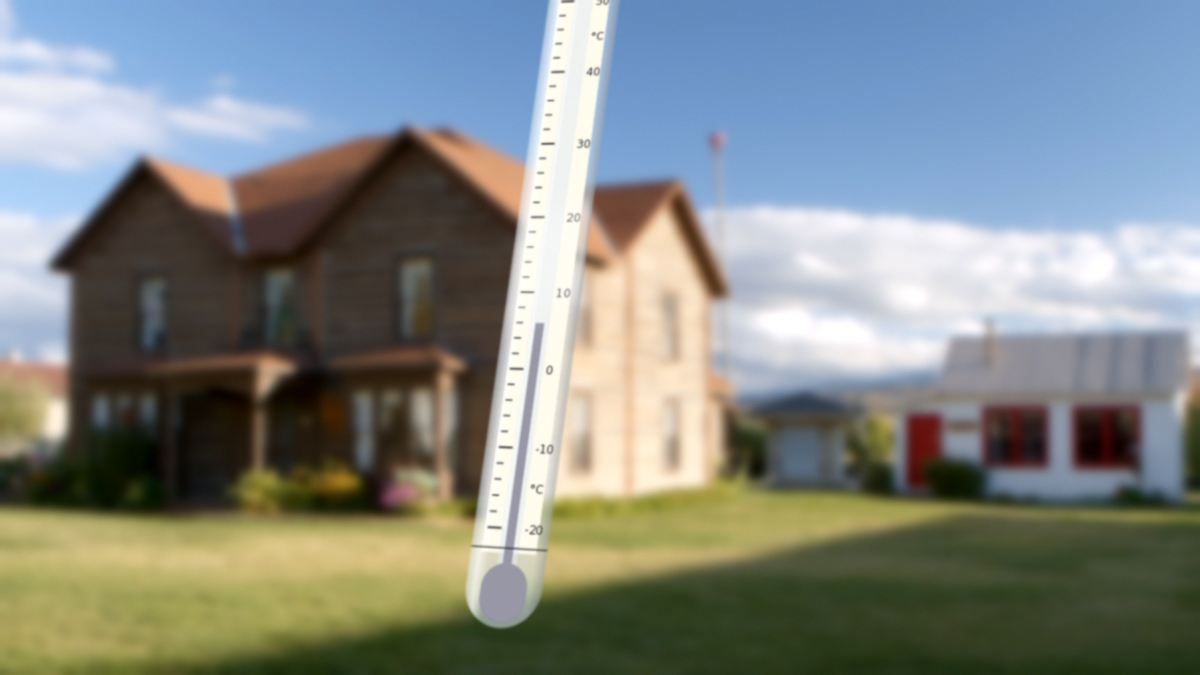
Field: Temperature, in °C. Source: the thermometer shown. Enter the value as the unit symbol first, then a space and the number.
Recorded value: °C 6
